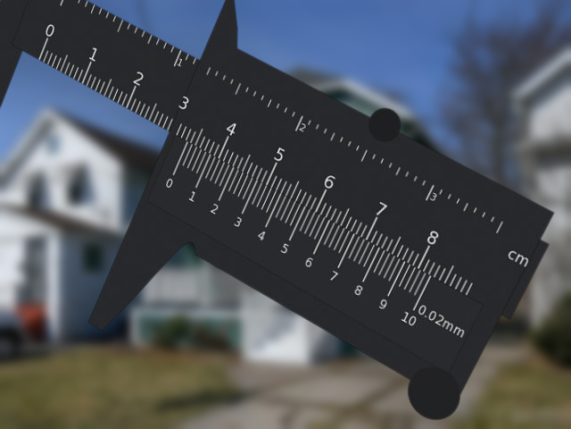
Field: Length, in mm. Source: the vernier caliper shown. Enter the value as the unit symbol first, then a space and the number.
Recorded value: mm 33.4
